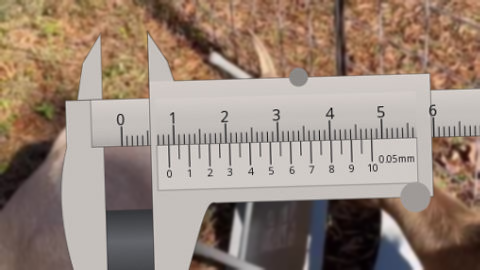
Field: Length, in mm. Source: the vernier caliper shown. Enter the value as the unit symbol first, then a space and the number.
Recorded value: mm 9.0
